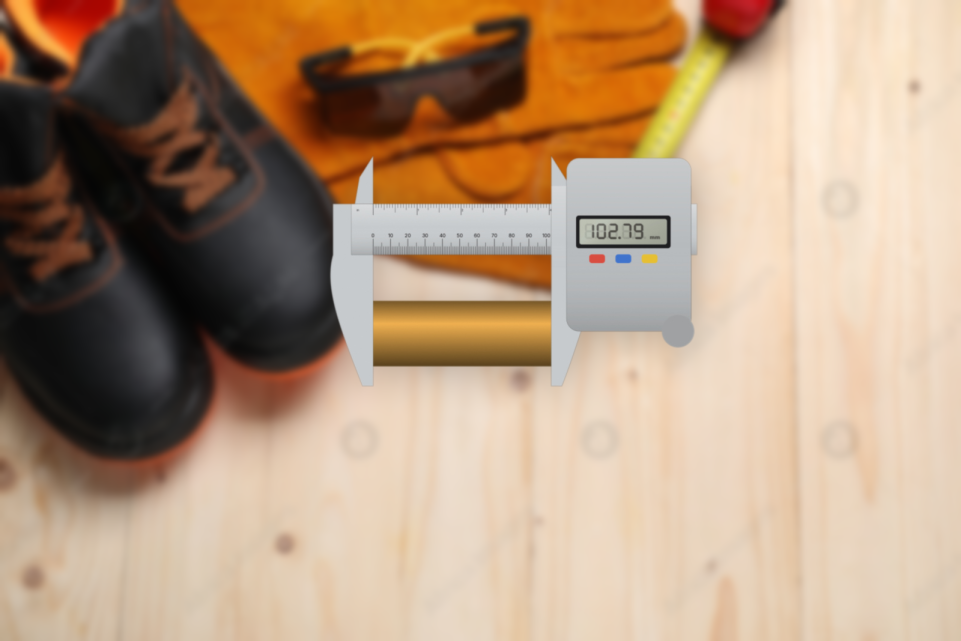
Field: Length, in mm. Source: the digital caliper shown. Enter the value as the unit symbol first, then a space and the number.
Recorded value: mm 102.79
